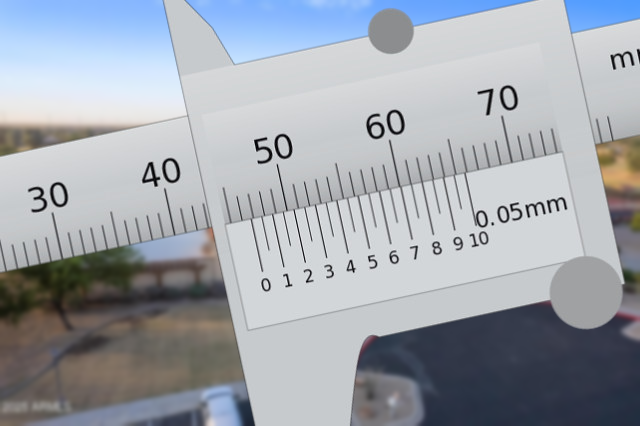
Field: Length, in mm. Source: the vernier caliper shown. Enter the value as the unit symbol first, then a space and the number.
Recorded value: mm 46.8
